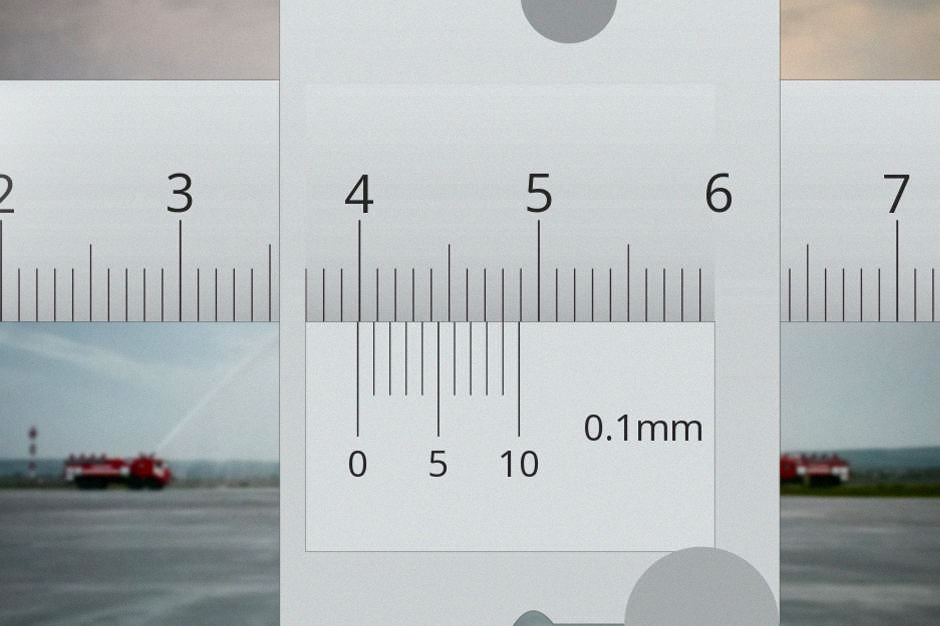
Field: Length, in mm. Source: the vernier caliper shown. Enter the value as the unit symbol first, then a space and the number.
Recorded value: mm 39.9
